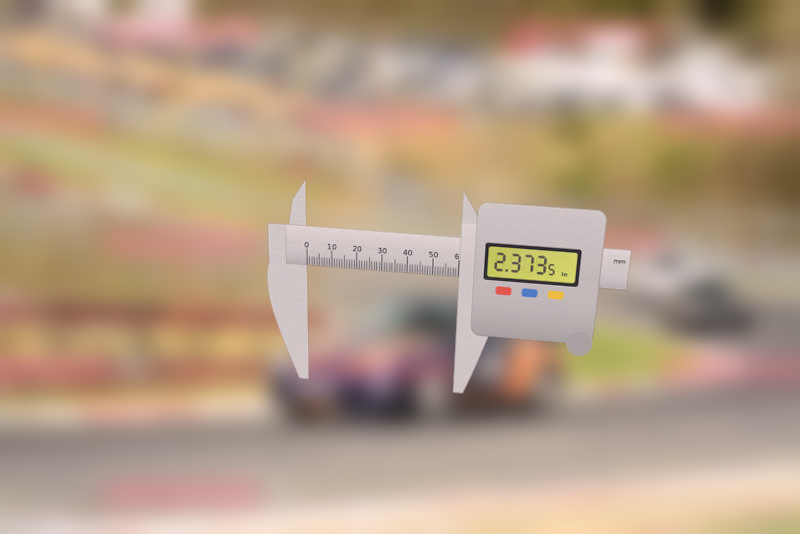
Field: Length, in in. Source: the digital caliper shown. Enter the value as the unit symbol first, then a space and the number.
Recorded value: in 2.3735
